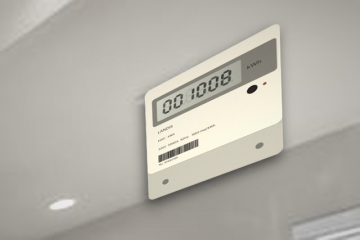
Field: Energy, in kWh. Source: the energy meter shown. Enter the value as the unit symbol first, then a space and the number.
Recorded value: kWh 1008
